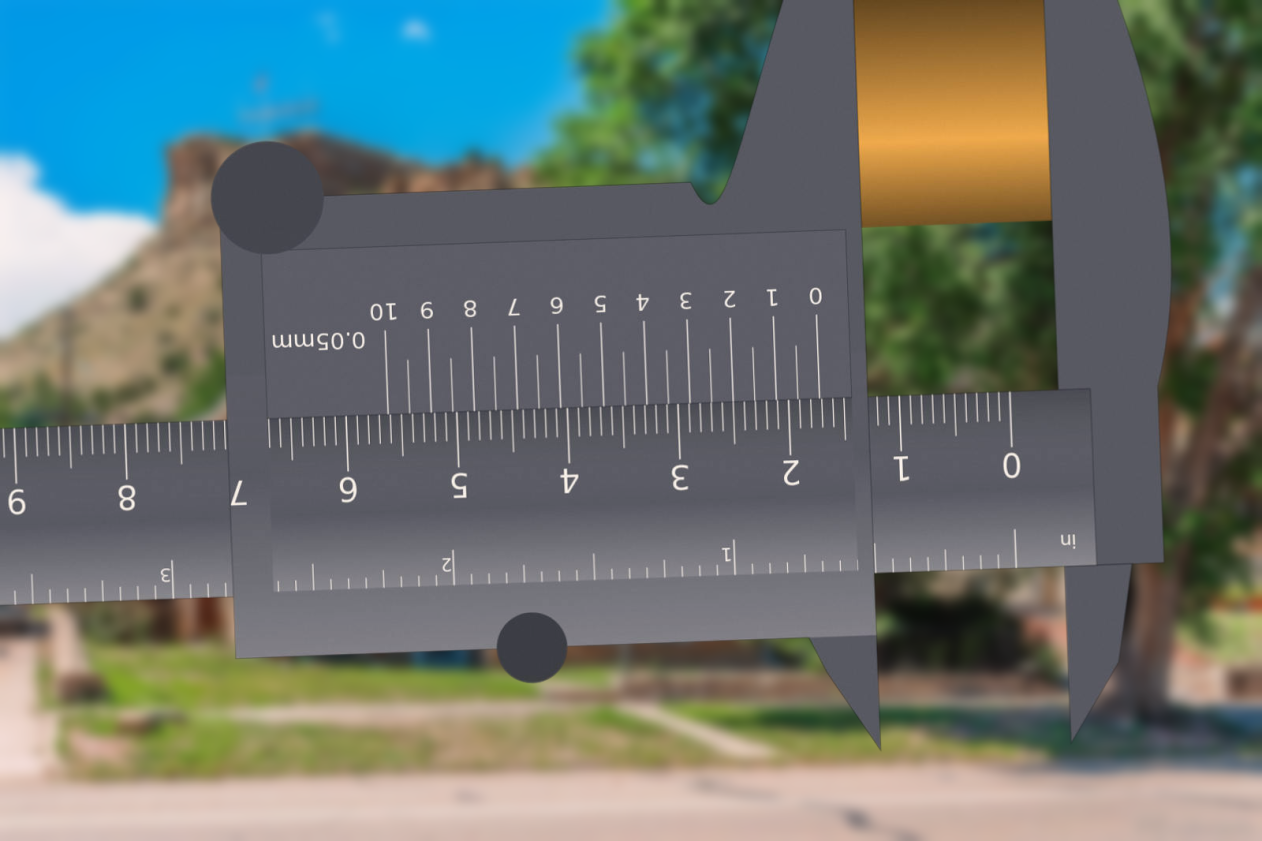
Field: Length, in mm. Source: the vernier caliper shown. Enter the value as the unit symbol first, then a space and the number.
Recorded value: mm 17.2
